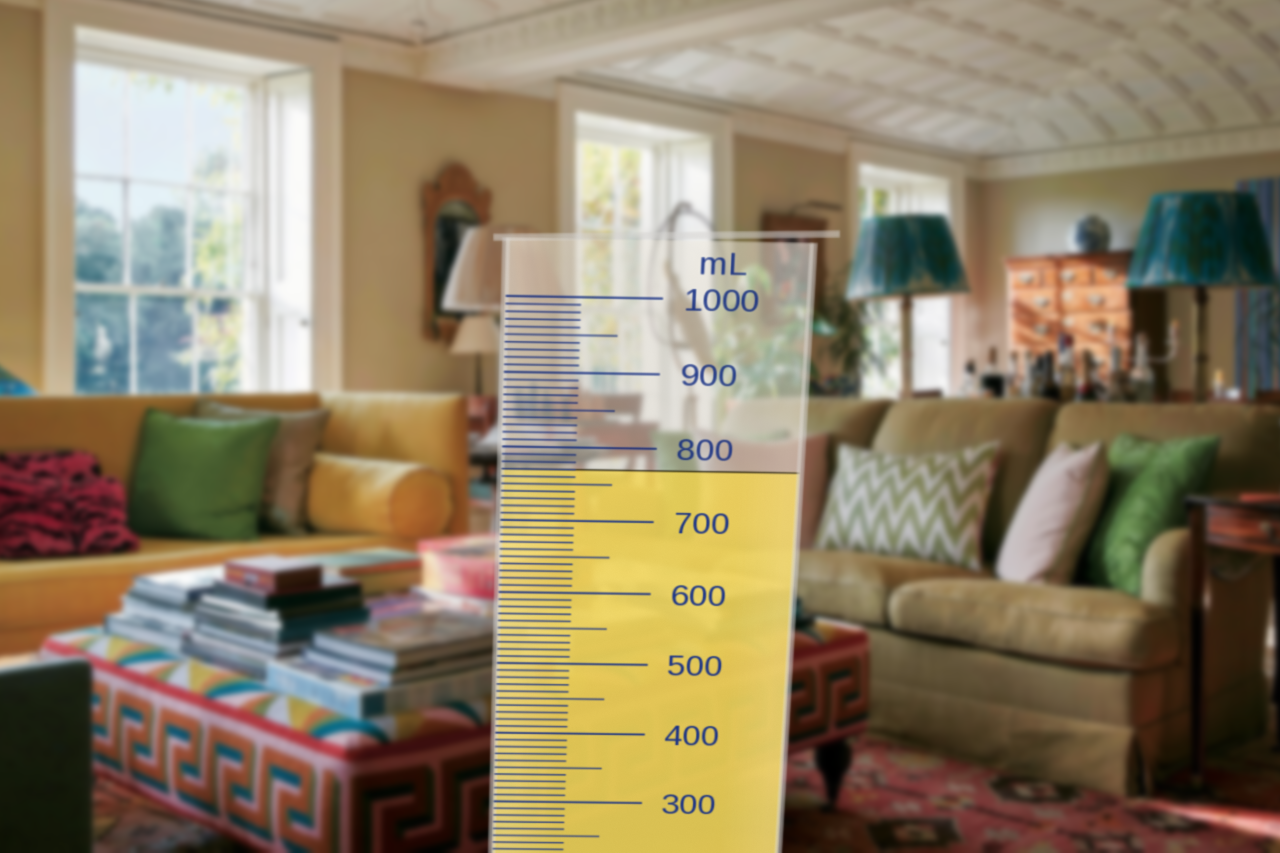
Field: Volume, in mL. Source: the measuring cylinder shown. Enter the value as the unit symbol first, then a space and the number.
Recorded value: mL 770
